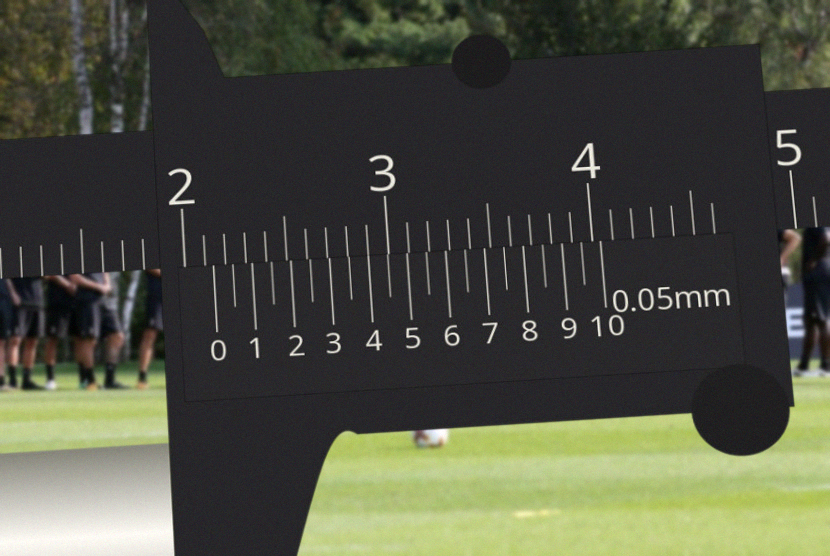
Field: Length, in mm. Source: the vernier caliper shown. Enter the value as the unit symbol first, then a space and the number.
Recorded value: mm 21.4
